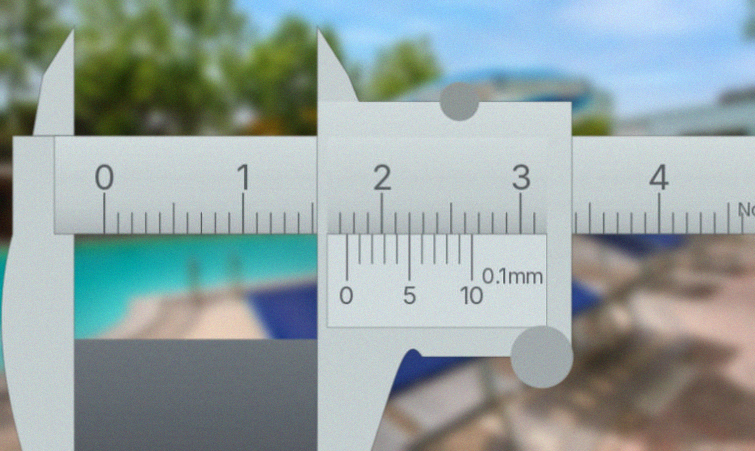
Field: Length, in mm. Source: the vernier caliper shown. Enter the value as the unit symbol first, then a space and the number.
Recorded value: mm 17.5
